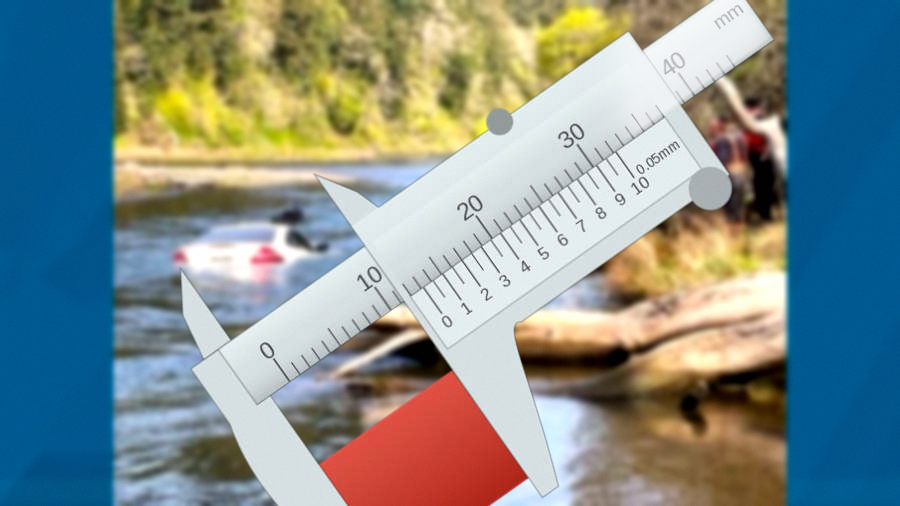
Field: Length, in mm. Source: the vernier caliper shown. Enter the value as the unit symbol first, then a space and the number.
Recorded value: mm 13.2
